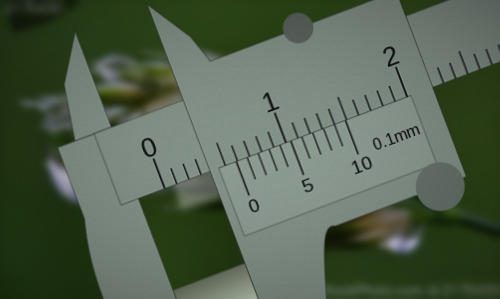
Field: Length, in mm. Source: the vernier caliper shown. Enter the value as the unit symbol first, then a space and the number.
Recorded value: mm 5.9
